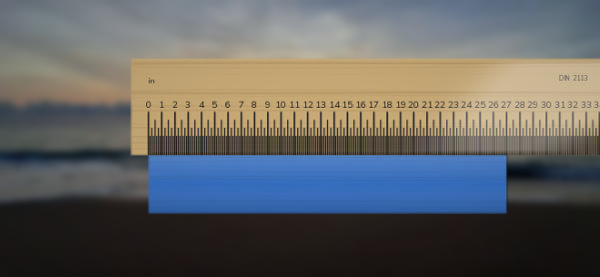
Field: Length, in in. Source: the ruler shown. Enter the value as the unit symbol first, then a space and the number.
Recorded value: in 27
